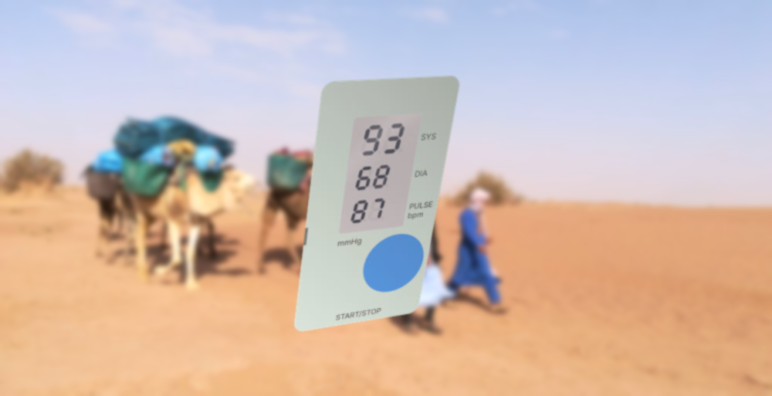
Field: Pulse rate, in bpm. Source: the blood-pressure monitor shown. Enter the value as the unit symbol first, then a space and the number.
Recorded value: bpm 87
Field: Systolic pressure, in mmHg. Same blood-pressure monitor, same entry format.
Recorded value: mmHg 93
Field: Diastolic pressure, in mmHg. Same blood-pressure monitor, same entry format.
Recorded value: mmHg 68
